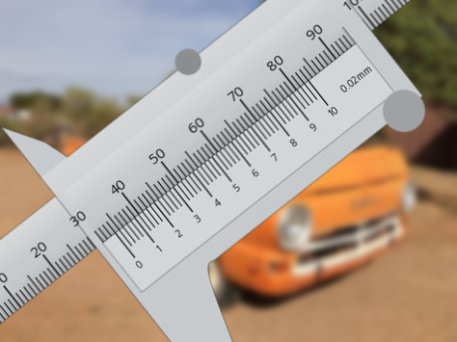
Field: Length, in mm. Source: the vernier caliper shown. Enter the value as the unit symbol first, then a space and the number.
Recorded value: mm 34.0
